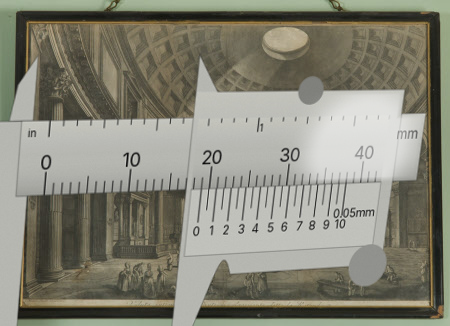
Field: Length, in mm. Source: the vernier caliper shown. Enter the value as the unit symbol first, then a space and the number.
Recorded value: mm 19.0
